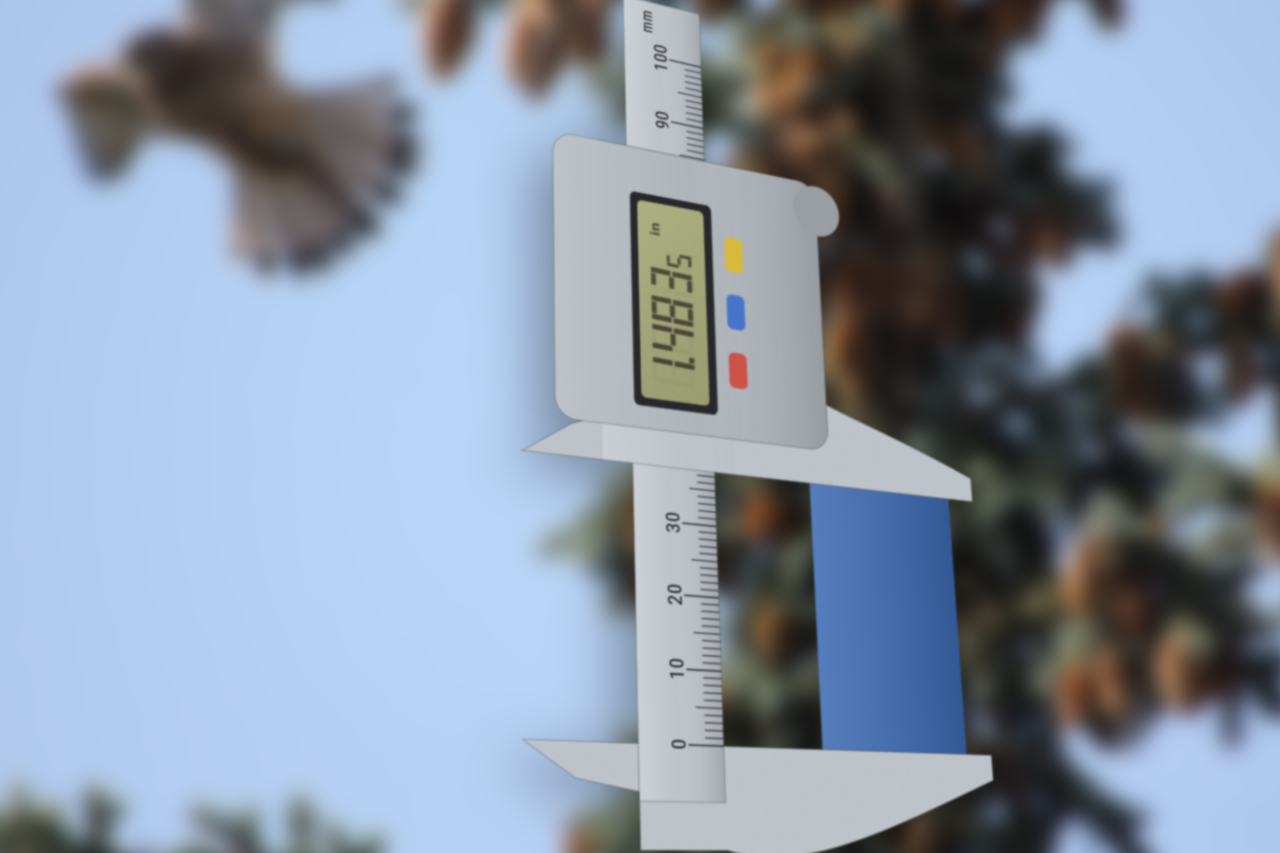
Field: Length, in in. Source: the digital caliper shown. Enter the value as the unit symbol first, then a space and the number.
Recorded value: in 1.4835
